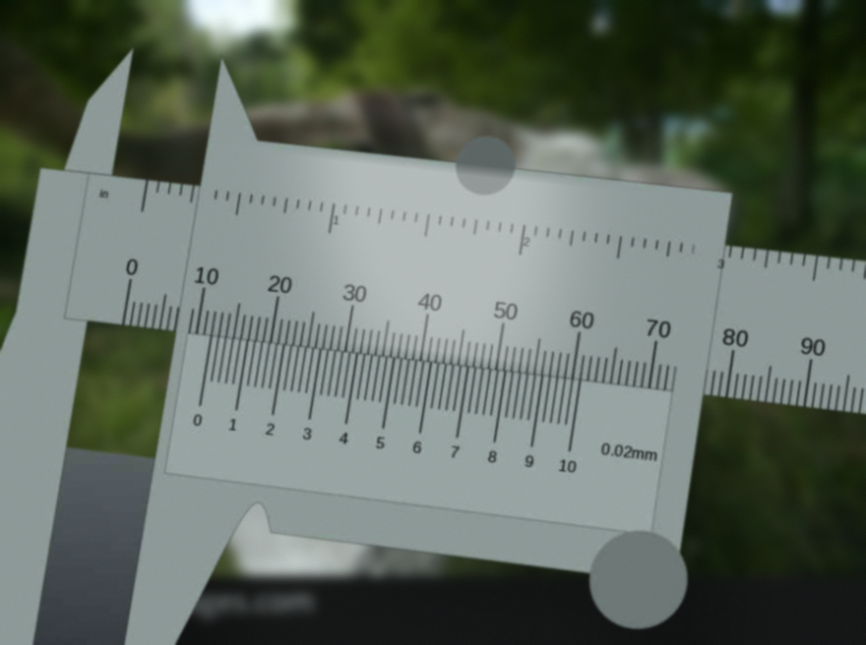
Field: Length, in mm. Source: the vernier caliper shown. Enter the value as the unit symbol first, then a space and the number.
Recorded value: mm 12.0
